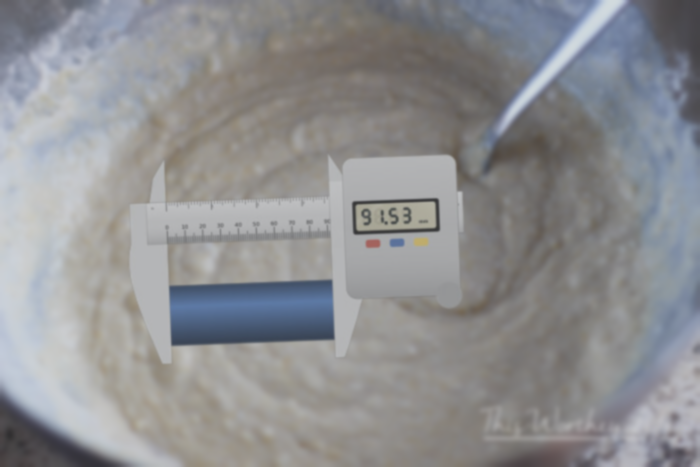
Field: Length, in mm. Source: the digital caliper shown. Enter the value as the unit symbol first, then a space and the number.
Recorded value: mm 91.53
